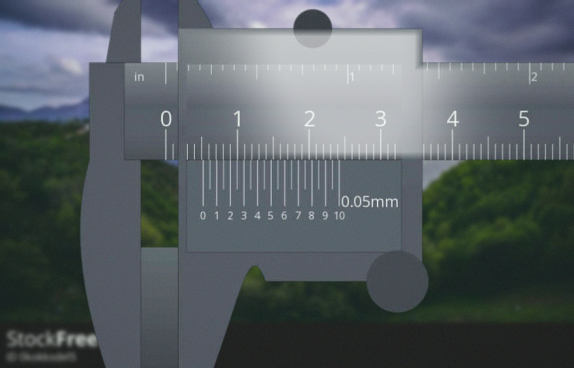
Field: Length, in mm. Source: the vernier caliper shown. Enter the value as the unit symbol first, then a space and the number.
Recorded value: mm 5.2
